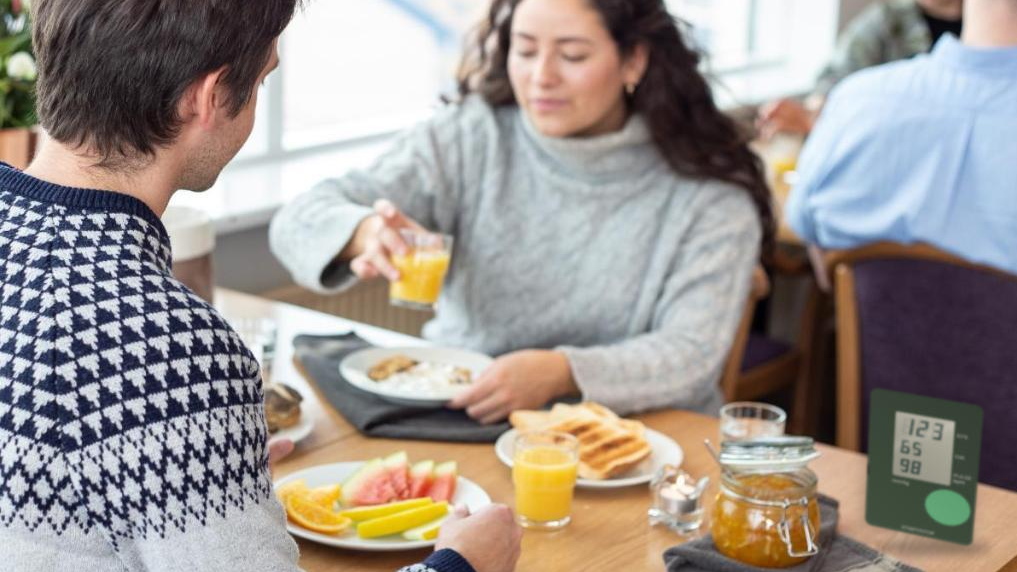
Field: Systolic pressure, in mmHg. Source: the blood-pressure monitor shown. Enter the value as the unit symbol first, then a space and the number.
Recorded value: mmHg 123
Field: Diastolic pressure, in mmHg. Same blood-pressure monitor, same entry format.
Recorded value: mmHg 65
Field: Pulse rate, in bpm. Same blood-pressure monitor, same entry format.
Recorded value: bpm 98
